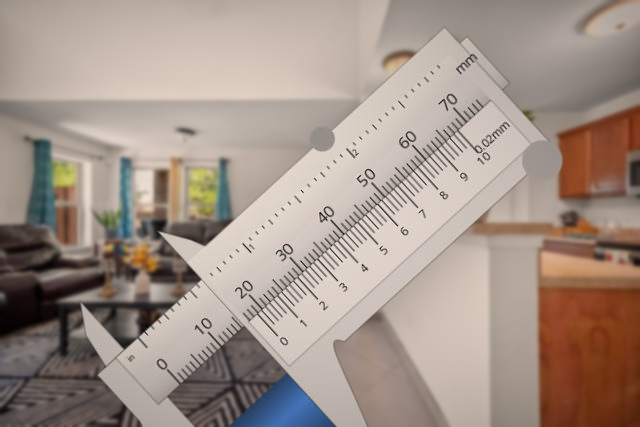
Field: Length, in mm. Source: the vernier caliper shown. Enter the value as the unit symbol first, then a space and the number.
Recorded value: mm 18.8
